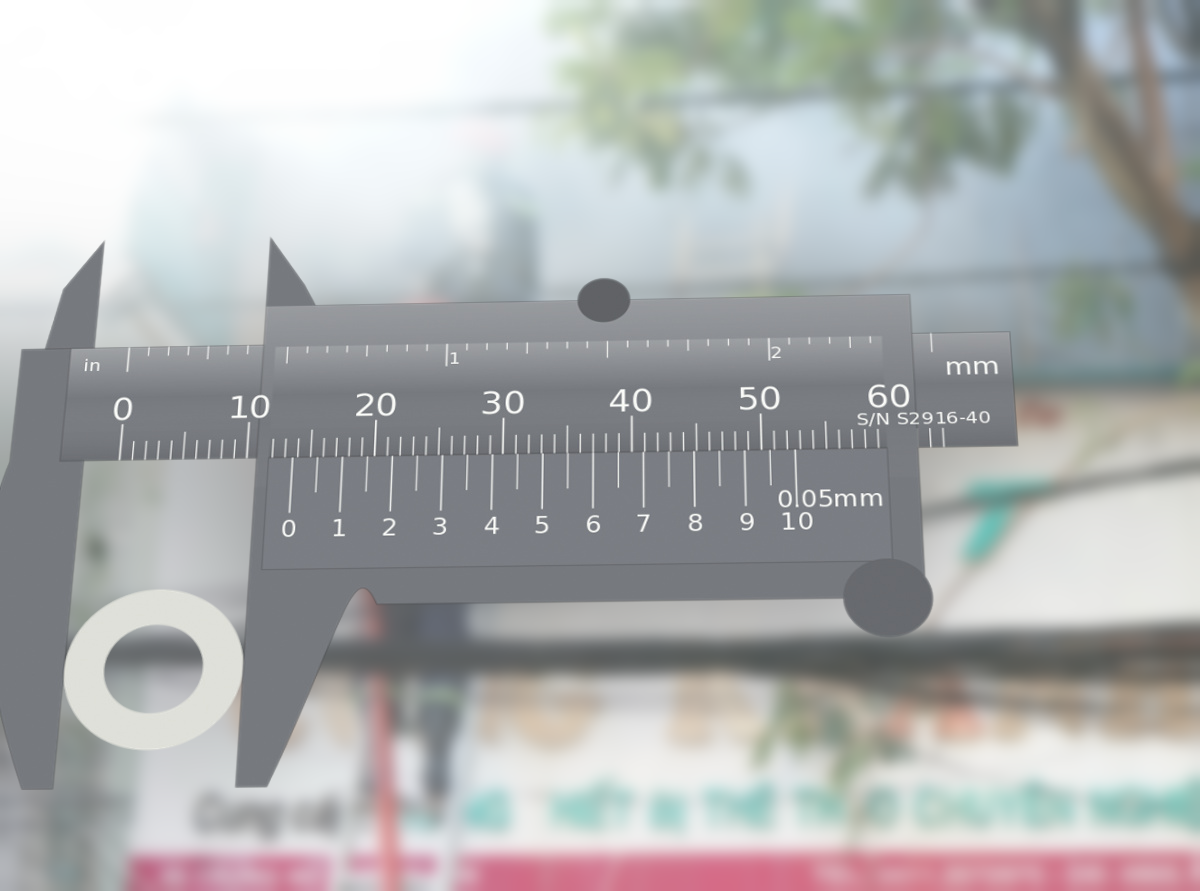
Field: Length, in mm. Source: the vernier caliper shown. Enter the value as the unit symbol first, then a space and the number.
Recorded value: mm 13.6
